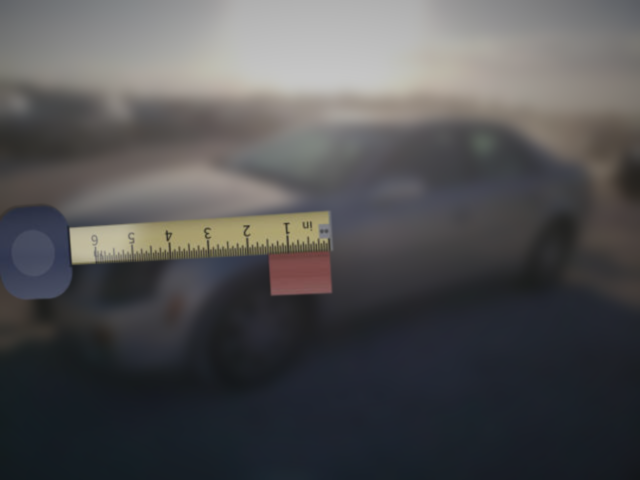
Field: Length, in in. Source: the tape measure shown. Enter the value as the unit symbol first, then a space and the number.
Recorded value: in 1.5
